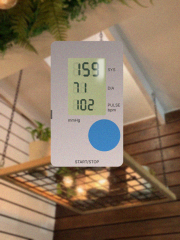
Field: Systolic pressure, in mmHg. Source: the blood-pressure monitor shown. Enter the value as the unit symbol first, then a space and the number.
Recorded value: mmHg 159
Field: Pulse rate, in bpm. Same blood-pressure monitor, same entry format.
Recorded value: bpm 102
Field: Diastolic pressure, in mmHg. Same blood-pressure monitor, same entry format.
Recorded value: mmHg 71
